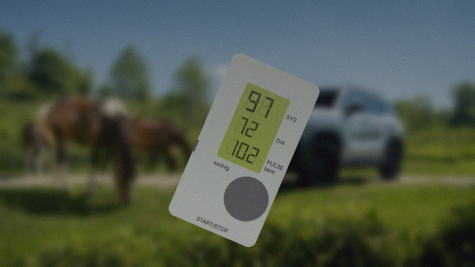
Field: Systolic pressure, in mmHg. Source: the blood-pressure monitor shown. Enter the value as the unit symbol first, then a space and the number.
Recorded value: mmHg 97
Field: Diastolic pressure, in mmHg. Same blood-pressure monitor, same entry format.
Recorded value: mmHg 72
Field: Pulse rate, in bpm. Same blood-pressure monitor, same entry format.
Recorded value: bpm 102
